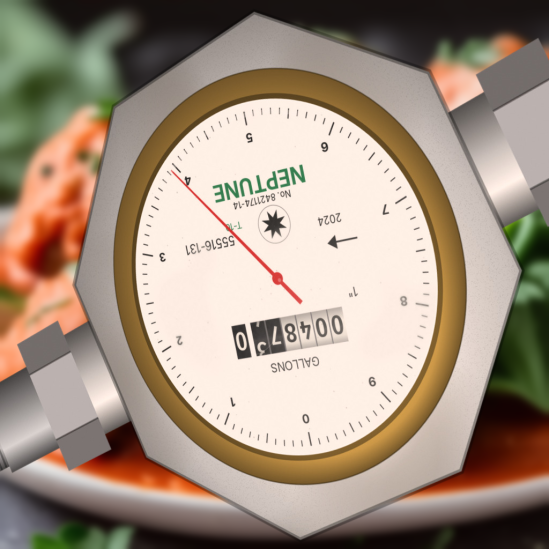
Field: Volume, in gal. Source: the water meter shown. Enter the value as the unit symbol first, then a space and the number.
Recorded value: gal 48733.9
